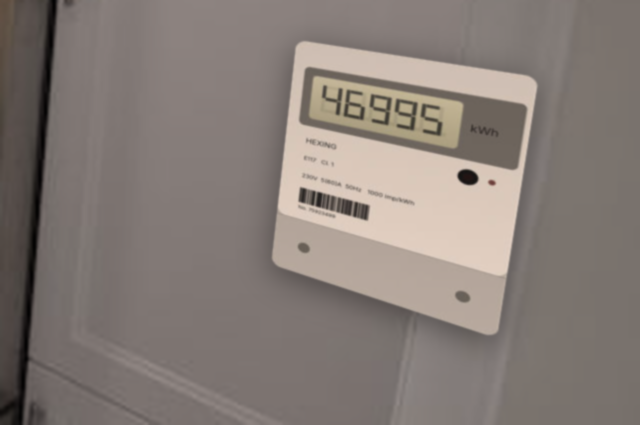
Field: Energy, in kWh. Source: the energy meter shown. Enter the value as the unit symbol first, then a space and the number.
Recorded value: kWh 46995
